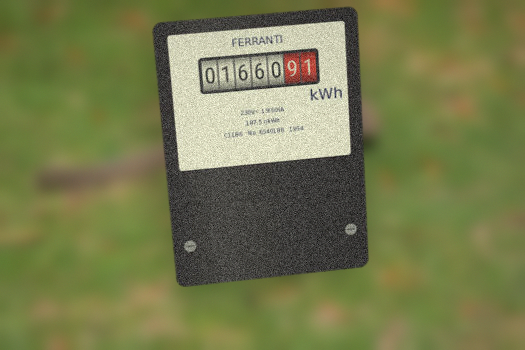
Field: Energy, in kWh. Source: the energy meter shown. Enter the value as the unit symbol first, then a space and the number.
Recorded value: kWh 1660.91
